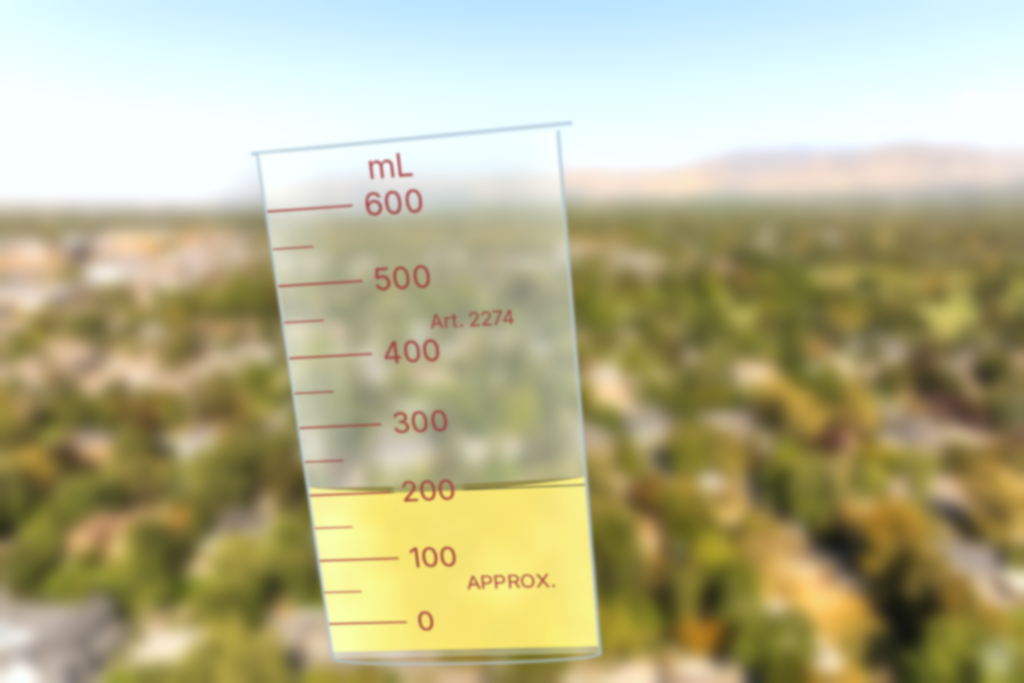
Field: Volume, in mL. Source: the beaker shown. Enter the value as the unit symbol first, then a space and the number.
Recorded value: mL 200
